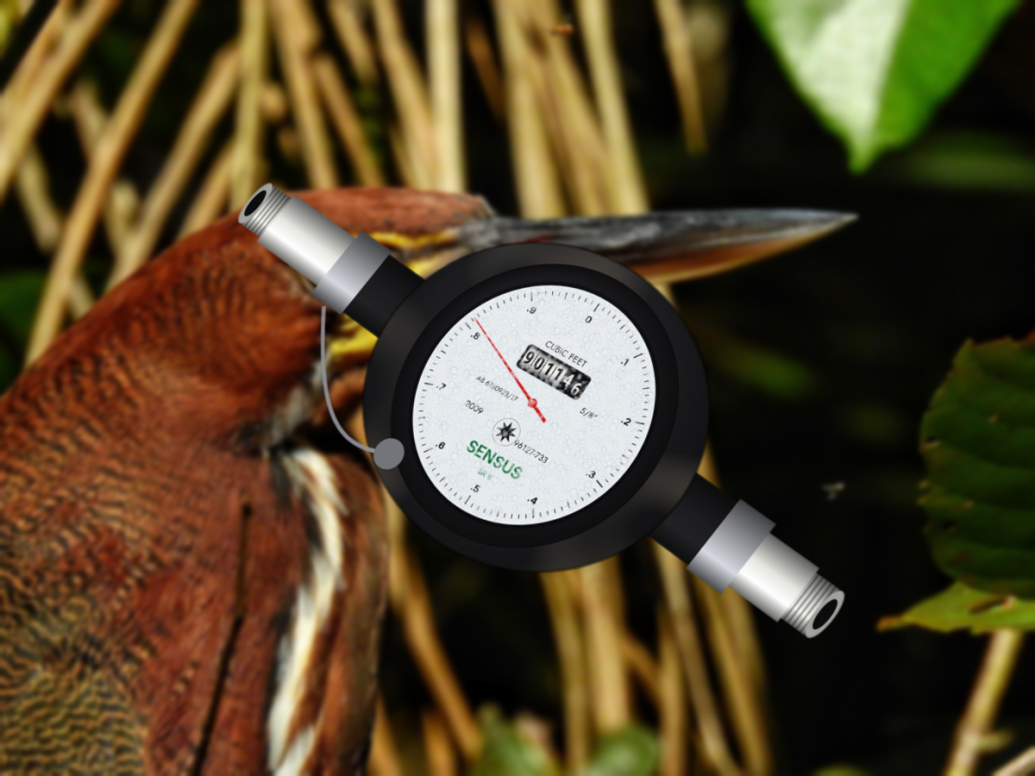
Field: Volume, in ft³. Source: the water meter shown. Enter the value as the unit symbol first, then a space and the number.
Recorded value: ft³ 901145.81
